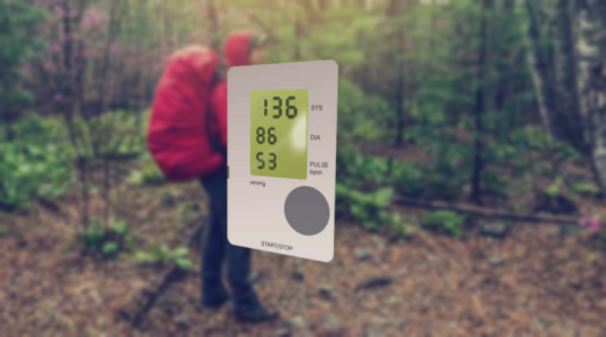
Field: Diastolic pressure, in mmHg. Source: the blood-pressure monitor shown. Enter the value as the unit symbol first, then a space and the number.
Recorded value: mmHg 86
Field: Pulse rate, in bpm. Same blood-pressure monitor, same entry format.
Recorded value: bpm 53
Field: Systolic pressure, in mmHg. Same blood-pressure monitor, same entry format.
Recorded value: mmHg 136
